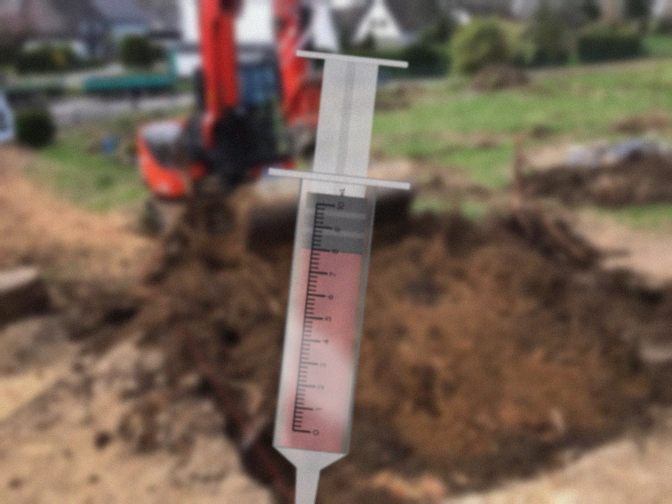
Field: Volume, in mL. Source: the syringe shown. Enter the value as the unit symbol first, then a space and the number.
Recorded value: mL 8
